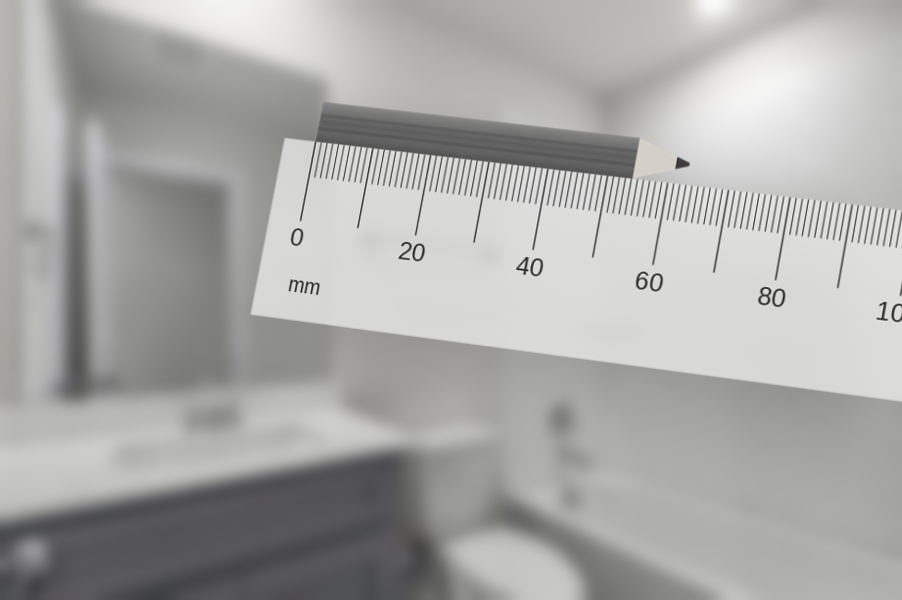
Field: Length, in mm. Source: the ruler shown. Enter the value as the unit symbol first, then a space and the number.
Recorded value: mm 63
